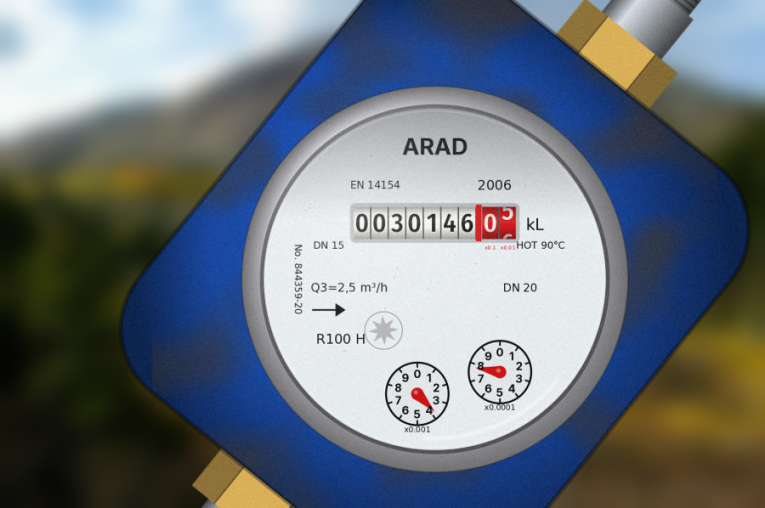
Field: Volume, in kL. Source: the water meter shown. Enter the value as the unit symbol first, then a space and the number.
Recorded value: kL 30146.0537
